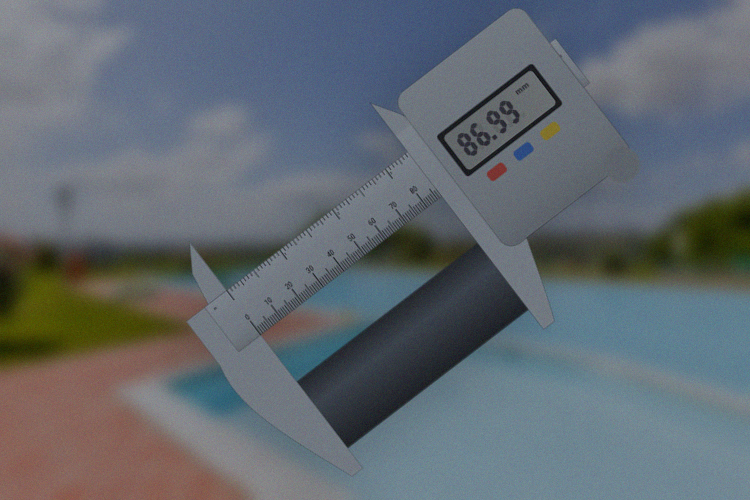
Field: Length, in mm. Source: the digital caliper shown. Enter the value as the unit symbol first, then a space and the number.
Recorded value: mm 86.99
